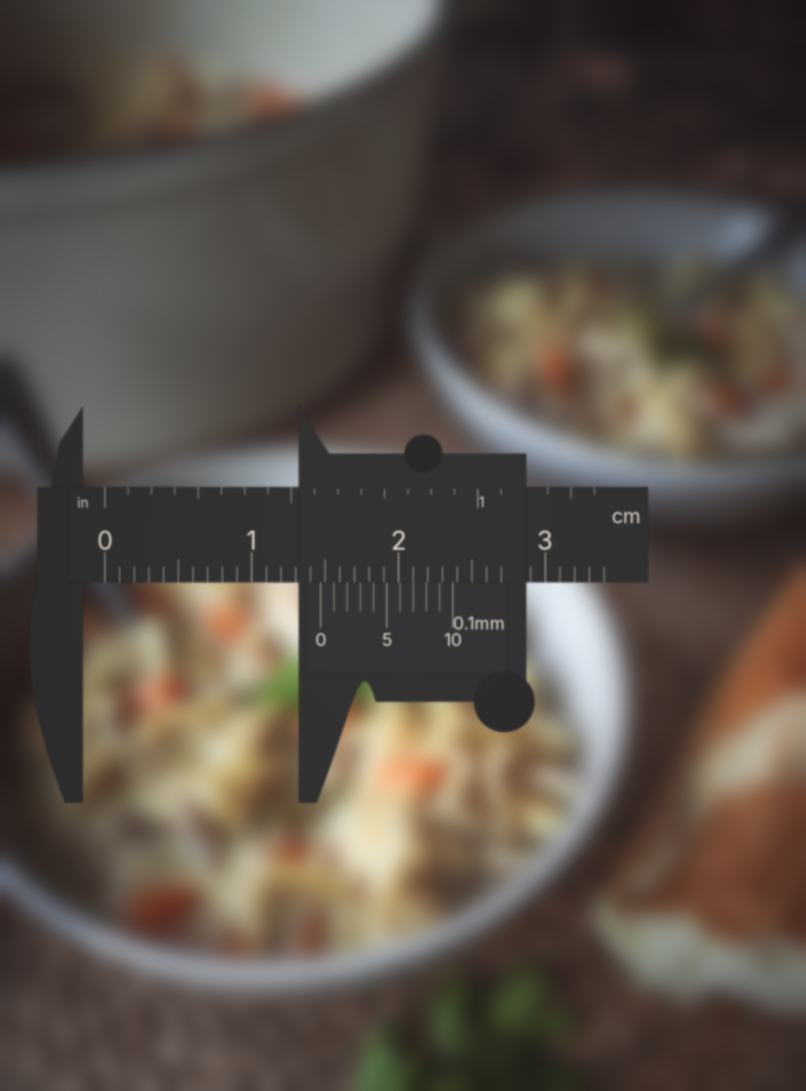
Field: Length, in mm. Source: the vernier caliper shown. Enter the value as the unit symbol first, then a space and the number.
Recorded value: mm 14.7
